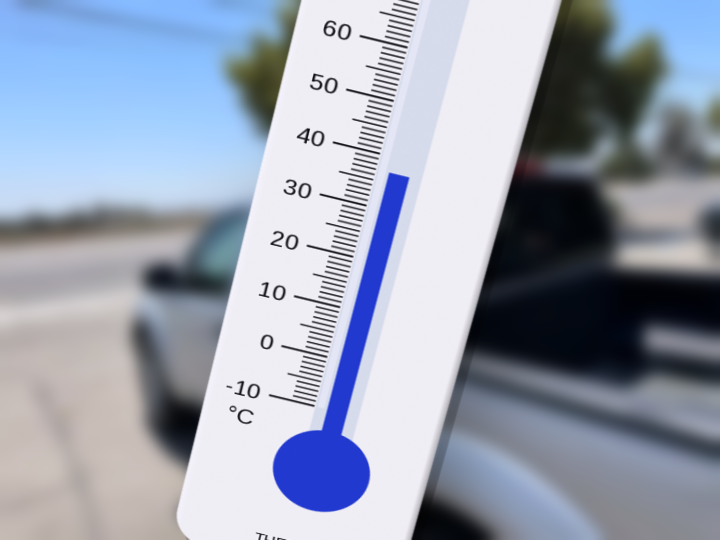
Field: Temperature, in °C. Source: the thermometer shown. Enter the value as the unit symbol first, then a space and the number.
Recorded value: °C 37
